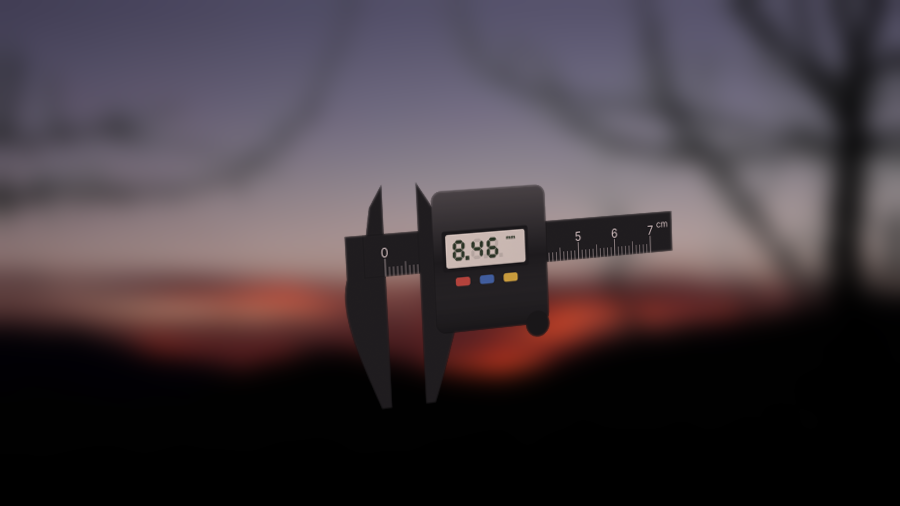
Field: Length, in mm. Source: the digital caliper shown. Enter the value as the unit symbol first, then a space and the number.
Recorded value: mm 8.46
